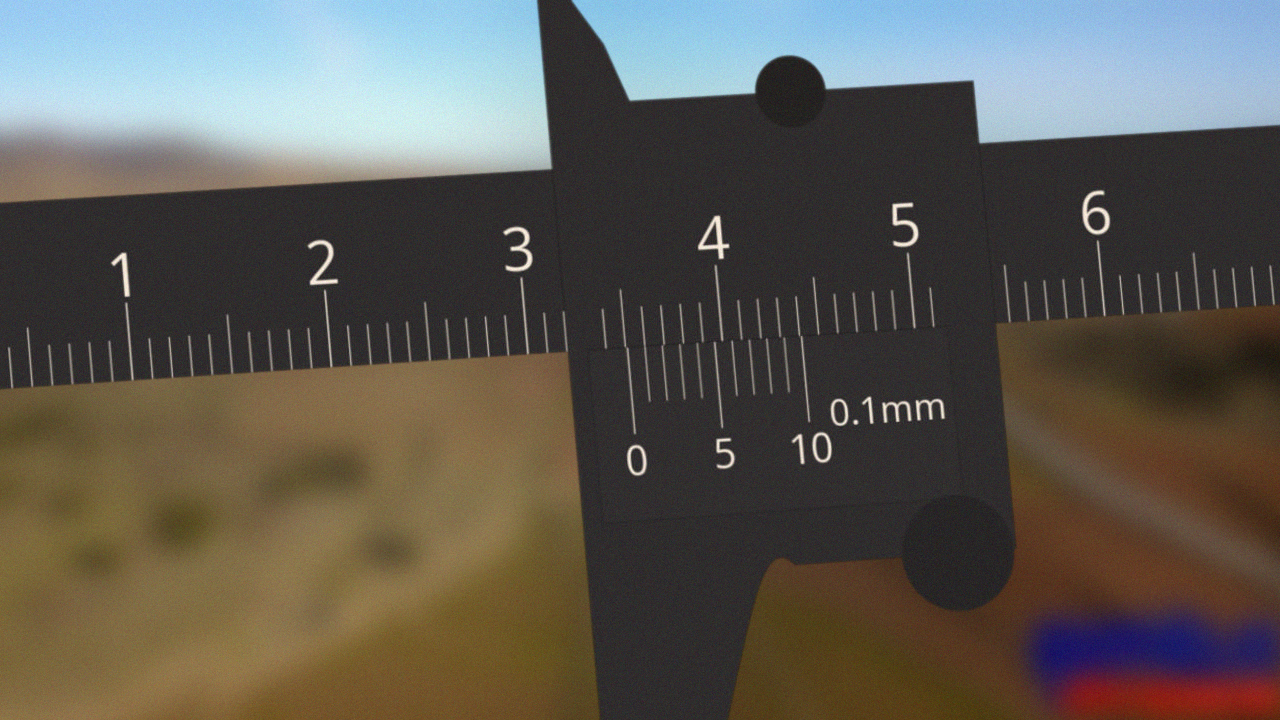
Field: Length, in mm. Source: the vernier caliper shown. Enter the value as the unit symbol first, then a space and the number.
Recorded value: mm 35.1
